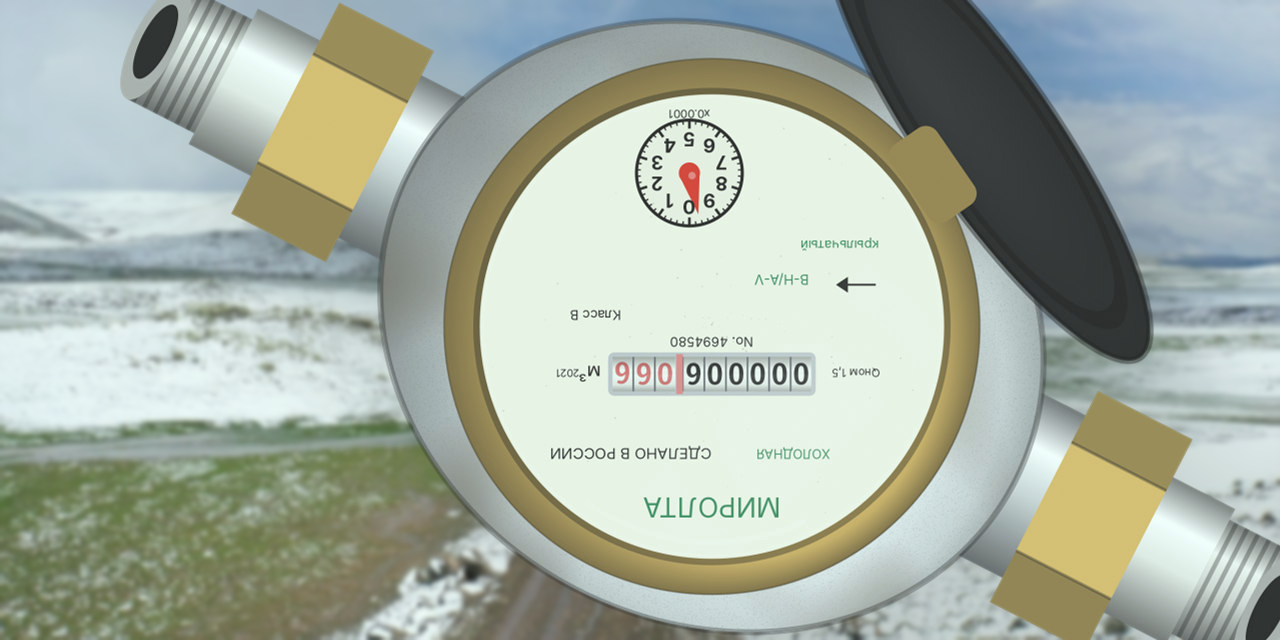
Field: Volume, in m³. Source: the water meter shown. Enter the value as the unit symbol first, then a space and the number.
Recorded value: m³ 6.0659
